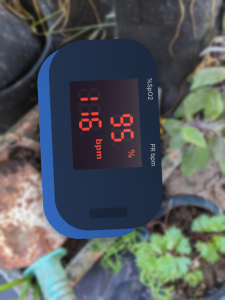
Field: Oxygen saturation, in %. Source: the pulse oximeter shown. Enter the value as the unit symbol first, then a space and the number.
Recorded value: % 95
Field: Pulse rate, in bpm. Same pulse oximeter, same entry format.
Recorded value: bpm 116
